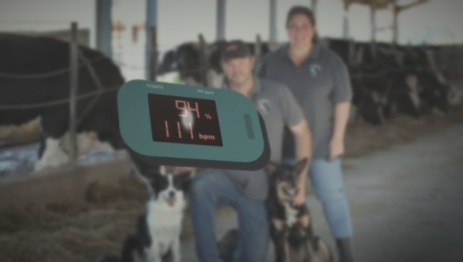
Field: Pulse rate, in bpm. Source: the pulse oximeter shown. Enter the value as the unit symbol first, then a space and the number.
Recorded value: bpm 111
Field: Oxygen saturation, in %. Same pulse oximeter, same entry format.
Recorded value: % 94
